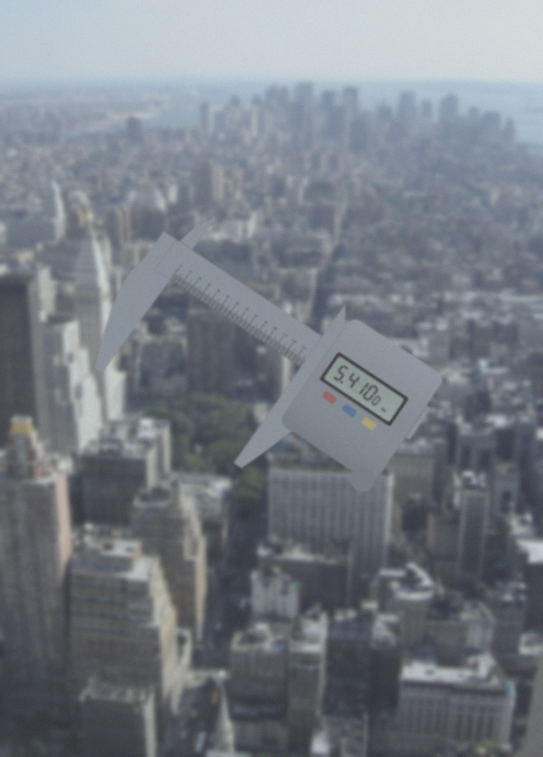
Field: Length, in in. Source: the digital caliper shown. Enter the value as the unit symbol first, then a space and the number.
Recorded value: in 5.4100
